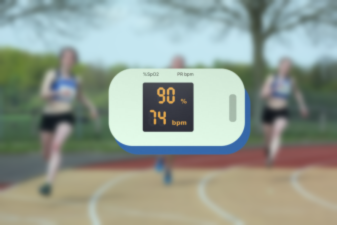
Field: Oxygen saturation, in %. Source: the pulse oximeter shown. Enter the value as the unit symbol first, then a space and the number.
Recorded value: % 90
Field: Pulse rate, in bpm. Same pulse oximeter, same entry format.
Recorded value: bpm 74
